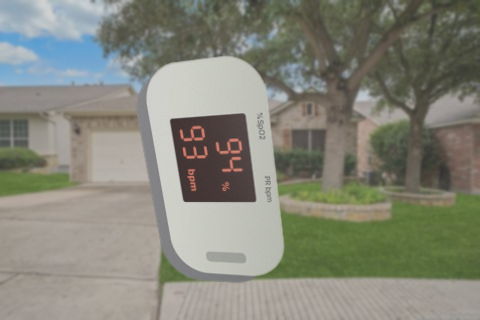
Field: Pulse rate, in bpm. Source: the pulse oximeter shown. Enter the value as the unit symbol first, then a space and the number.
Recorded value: bpm 93
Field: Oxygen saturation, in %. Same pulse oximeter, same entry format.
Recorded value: % 94
